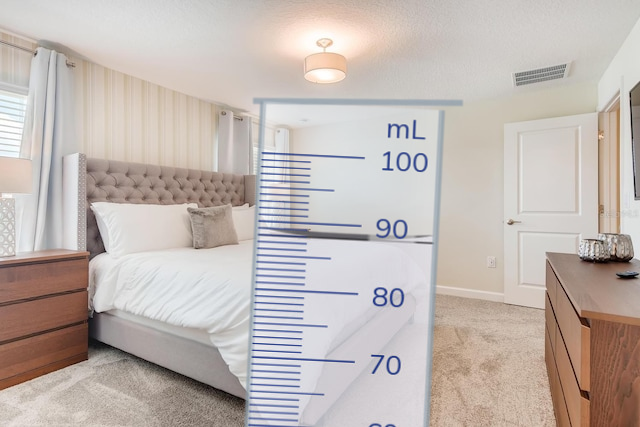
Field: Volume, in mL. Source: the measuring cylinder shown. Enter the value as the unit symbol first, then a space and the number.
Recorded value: mL 88
